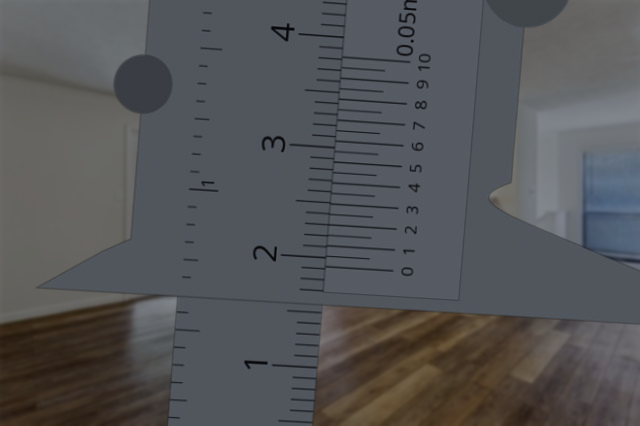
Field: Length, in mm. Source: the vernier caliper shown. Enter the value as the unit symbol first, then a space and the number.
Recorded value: mm 19.2
